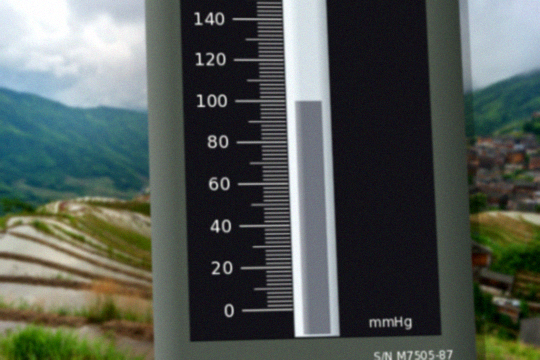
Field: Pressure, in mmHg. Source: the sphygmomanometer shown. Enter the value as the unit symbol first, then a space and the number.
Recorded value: mmHg 100
